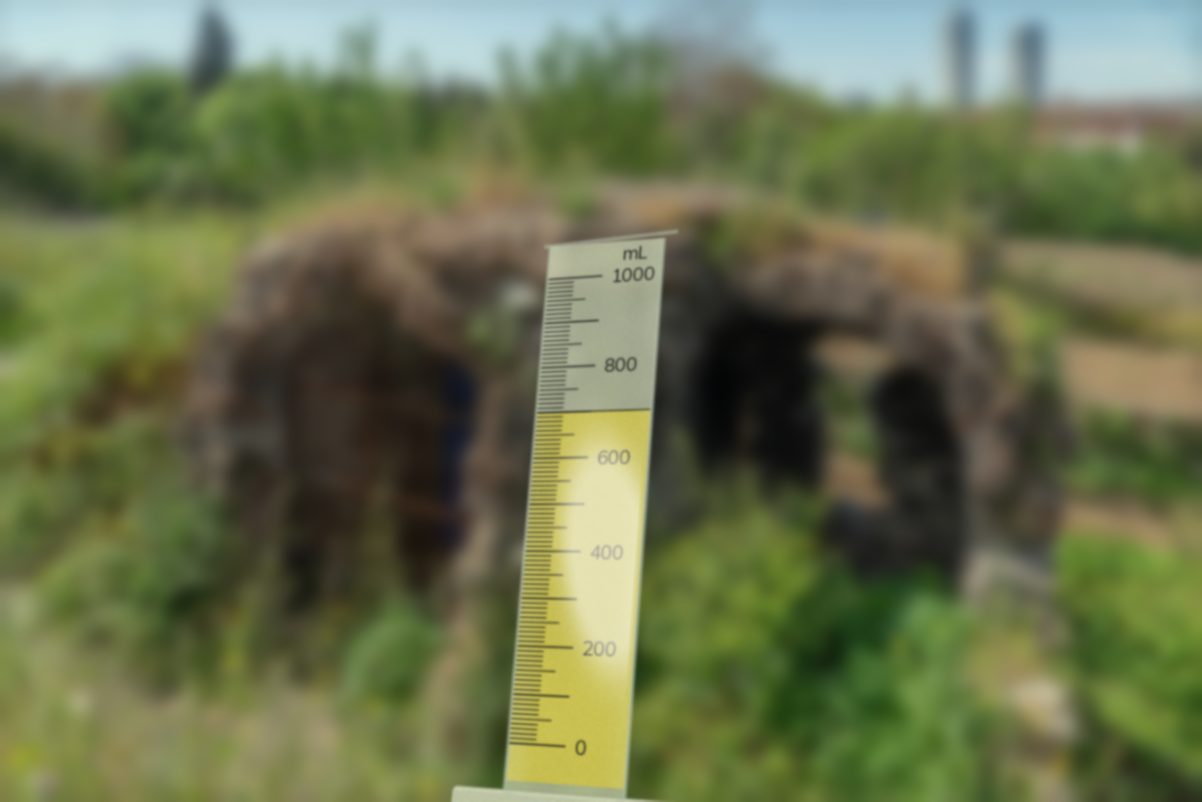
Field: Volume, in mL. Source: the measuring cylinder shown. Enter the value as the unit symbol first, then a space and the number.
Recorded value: mL 700
